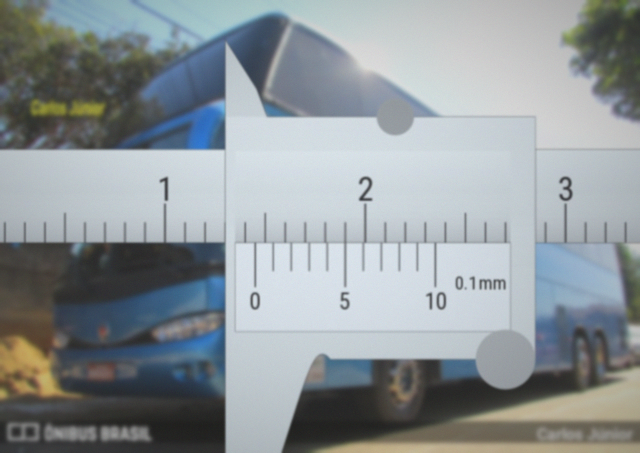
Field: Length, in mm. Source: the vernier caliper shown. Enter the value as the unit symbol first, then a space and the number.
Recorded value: mm 14.5
